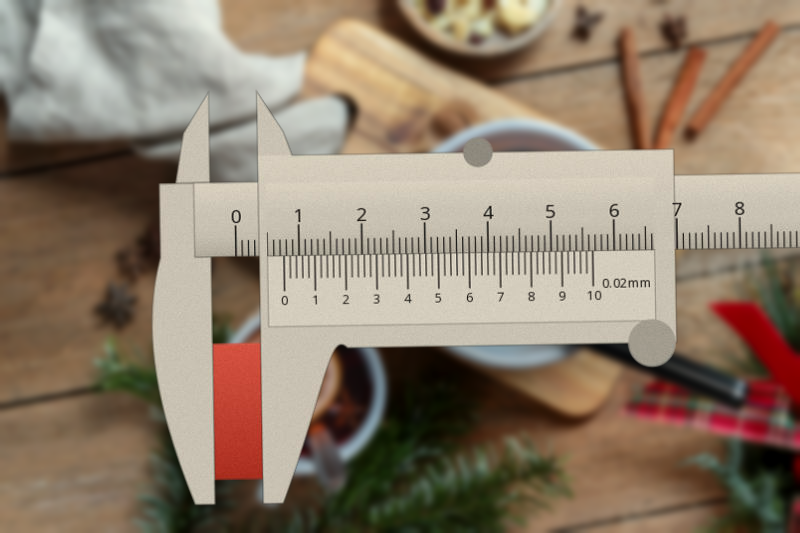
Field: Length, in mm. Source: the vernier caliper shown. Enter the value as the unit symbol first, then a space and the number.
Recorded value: mm 7.6
